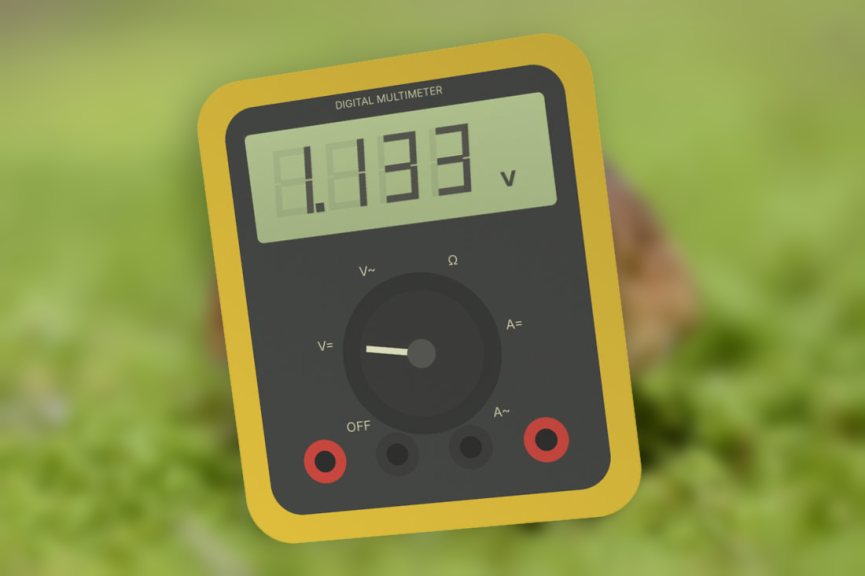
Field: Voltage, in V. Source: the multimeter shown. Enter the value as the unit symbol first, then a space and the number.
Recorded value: V 1.133
